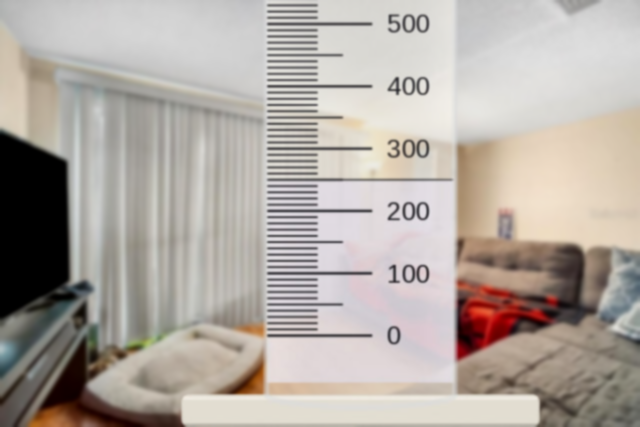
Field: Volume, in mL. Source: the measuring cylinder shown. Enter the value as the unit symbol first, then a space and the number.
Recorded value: mL 250
